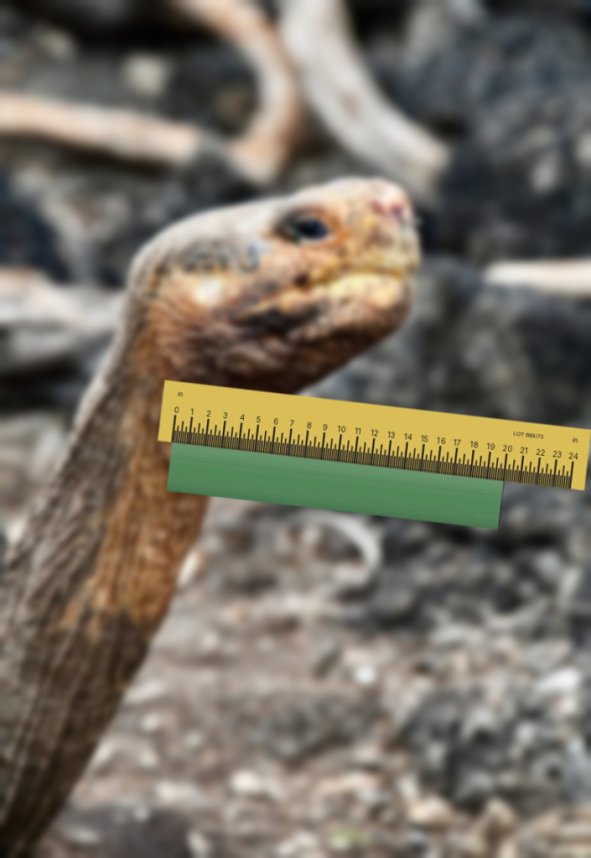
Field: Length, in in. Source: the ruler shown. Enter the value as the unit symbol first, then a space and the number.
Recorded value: in 20
